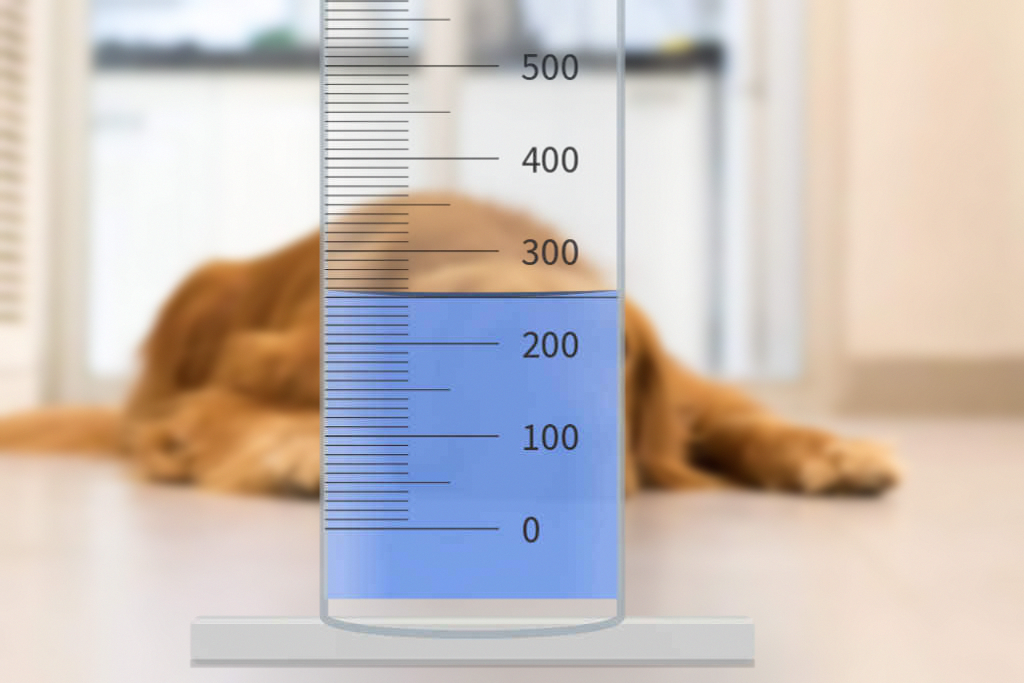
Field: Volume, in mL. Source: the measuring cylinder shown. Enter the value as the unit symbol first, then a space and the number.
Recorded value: mL 250
